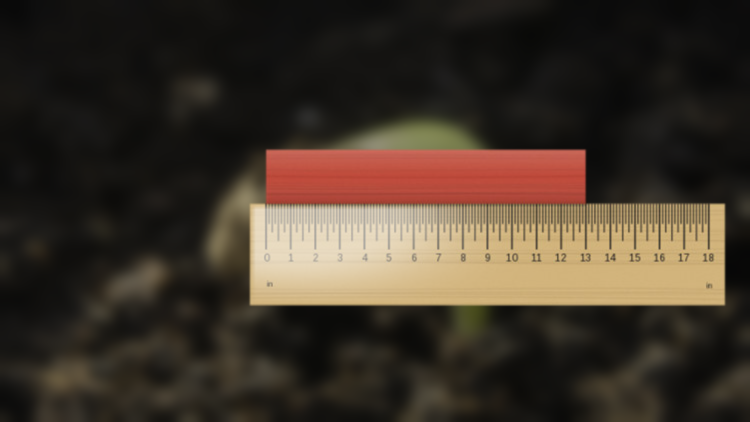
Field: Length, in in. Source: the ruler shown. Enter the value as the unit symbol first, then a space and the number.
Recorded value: in 13
